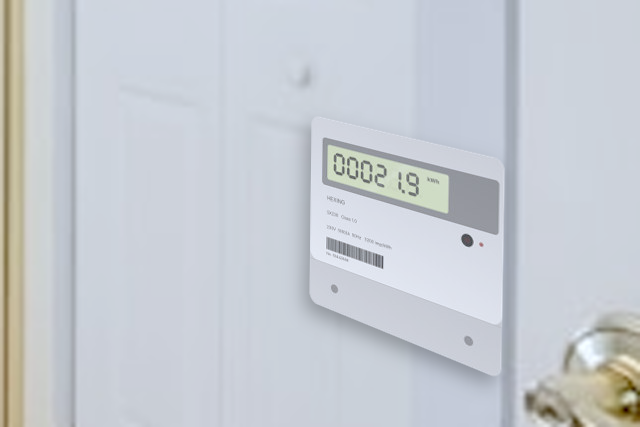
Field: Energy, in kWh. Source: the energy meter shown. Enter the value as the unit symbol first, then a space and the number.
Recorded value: kWh 21.9
